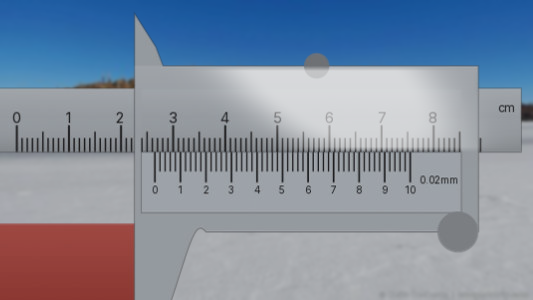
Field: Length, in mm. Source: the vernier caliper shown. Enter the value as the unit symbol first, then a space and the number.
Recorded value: mm 26.5
